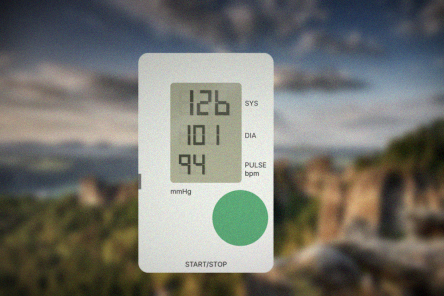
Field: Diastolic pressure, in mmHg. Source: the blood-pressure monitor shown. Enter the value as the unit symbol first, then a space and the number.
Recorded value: mmHg 101
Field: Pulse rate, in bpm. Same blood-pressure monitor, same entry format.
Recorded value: bpm 94
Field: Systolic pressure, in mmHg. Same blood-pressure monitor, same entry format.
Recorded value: mmHg 126
